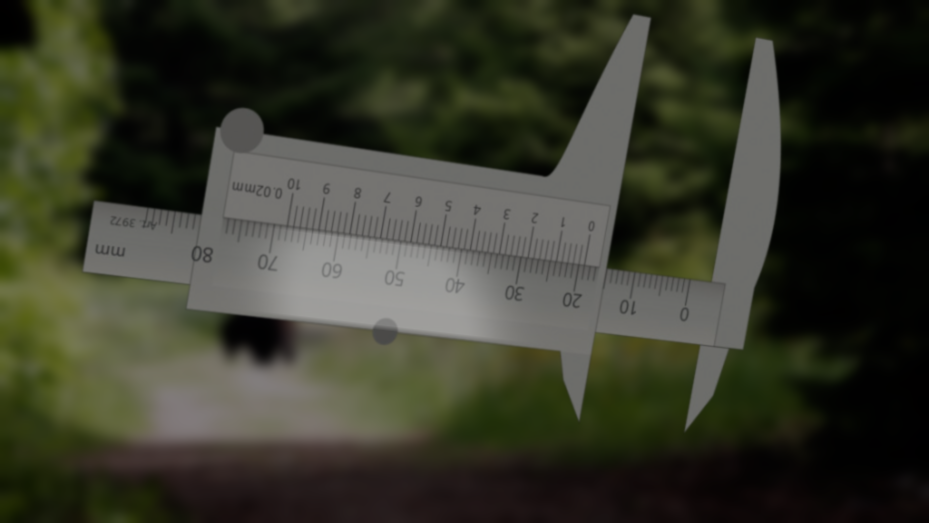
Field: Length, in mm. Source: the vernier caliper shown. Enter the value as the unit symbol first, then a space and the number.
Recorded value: mm 19.0
